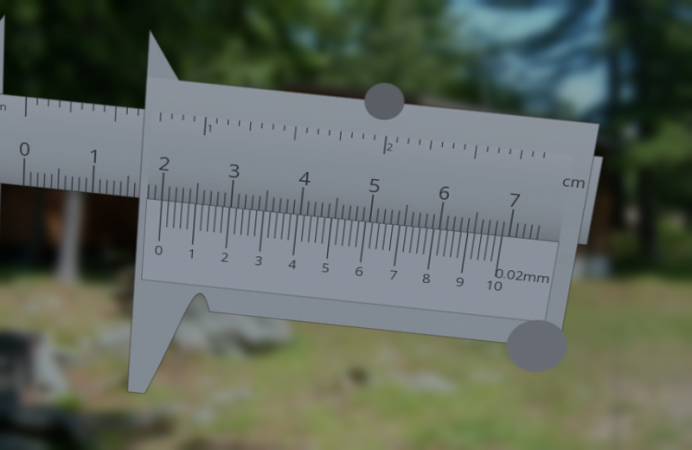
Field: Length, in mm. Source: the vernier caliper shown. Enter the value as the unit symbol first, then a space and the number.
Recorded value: mm 20.0
